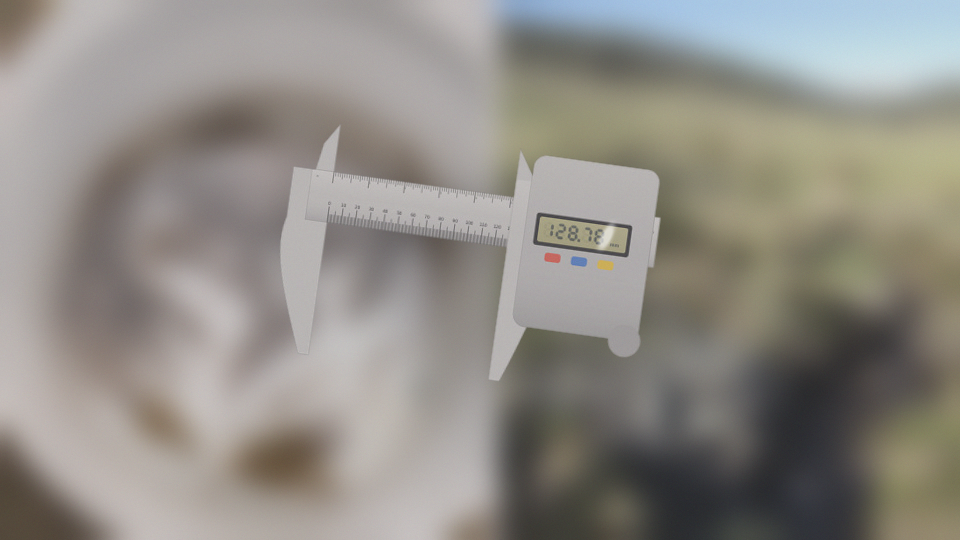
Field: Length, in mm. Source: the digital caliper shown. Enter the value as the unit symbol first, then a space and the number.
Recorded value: mm 128.78
